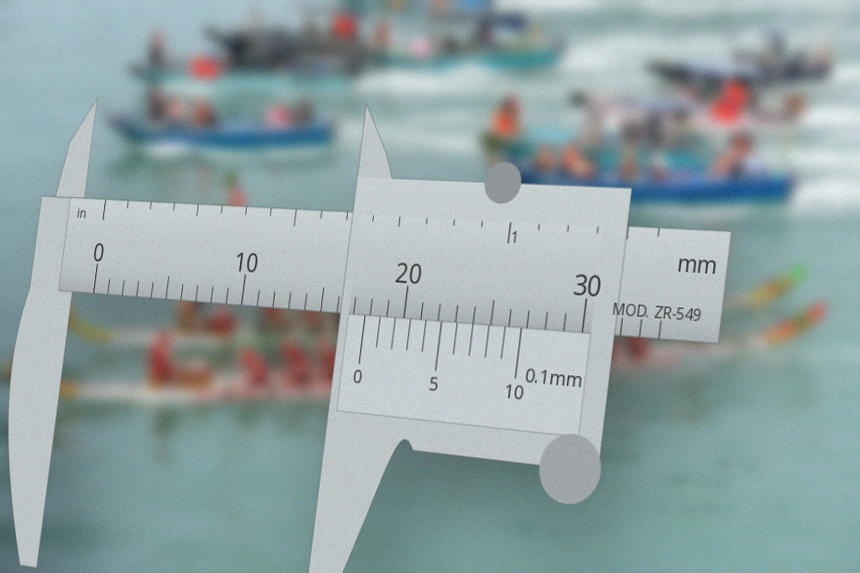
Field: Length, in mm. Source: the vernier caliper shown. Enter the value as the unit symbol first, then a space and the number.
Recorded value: mm 17.7
